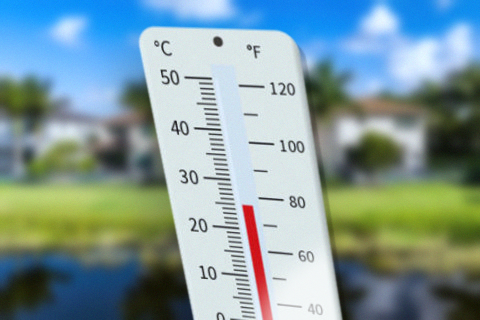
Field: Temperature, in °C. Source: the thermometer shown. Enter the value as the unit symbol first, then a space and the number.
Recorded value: °C 25
